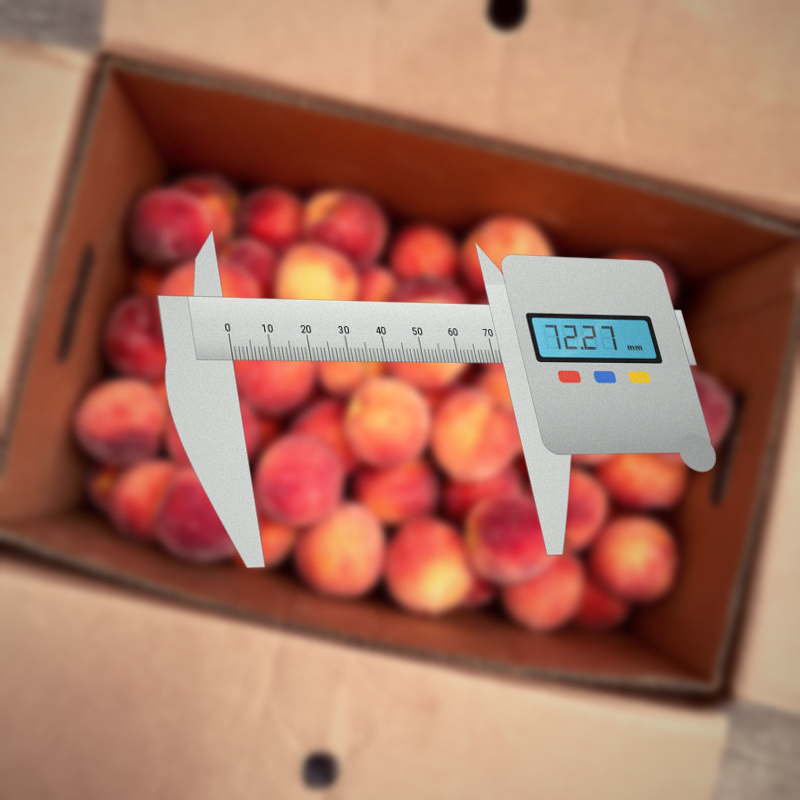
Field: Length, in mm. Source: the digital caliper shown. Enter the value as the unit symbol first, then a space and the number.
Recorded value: mm 72.27
